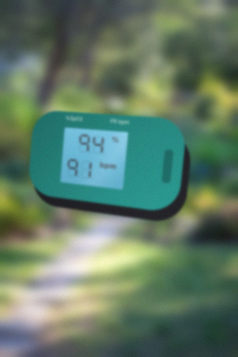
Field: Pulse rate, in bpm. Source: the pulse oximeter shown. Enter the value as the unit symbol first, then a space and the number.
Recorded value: bpm 91
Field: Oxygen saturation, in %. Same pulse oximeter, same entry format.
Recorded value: % 94
